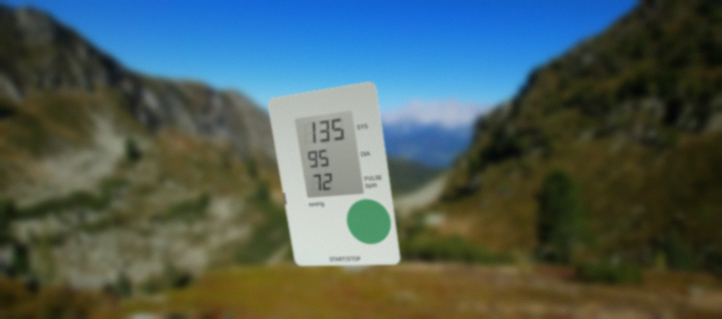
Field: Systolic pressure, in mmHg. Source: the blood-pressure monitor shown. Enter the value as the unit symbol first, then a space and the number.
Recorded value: mmHg 135
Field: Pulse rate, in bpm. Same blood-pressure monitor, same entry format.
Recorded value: bpm 72
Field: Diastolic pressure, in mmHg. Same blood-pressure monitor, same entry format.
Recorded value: mmHg 95
